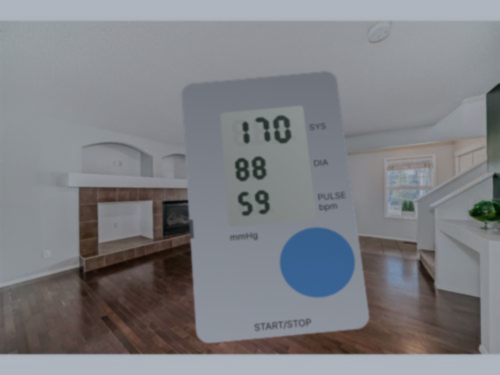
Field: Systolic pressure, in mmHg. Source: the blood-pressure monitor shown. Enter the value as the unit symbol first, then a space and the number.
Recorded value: mmHg 170
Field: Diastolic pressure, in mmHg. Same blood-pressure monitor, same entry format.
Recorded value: mmHg 88
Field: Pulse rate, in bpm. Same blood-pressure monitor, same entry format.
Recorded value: bpm 59
